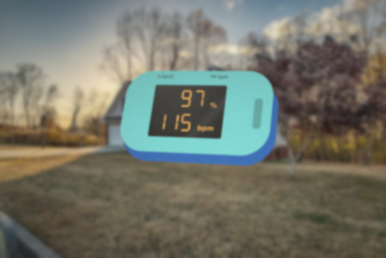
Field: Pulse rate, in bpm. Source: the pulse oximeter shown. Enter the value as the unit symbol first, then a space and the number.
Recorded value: bpm 115
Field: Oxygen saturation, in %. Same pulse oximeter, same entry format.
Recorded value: % 97
